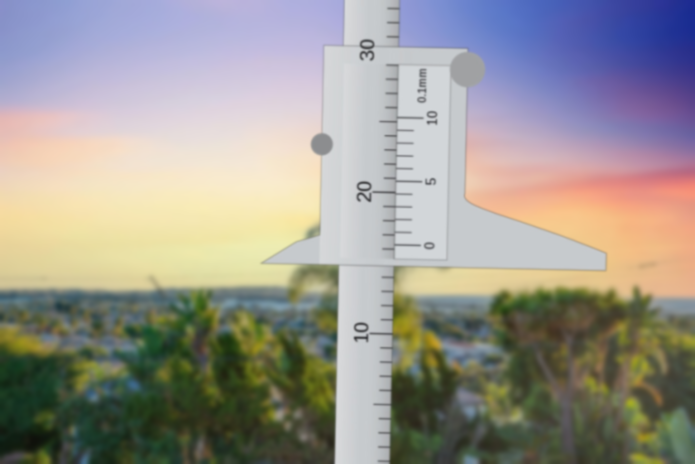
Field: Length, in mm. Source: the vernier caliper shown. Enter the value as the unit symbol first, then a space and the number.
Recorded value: mm 16.3
